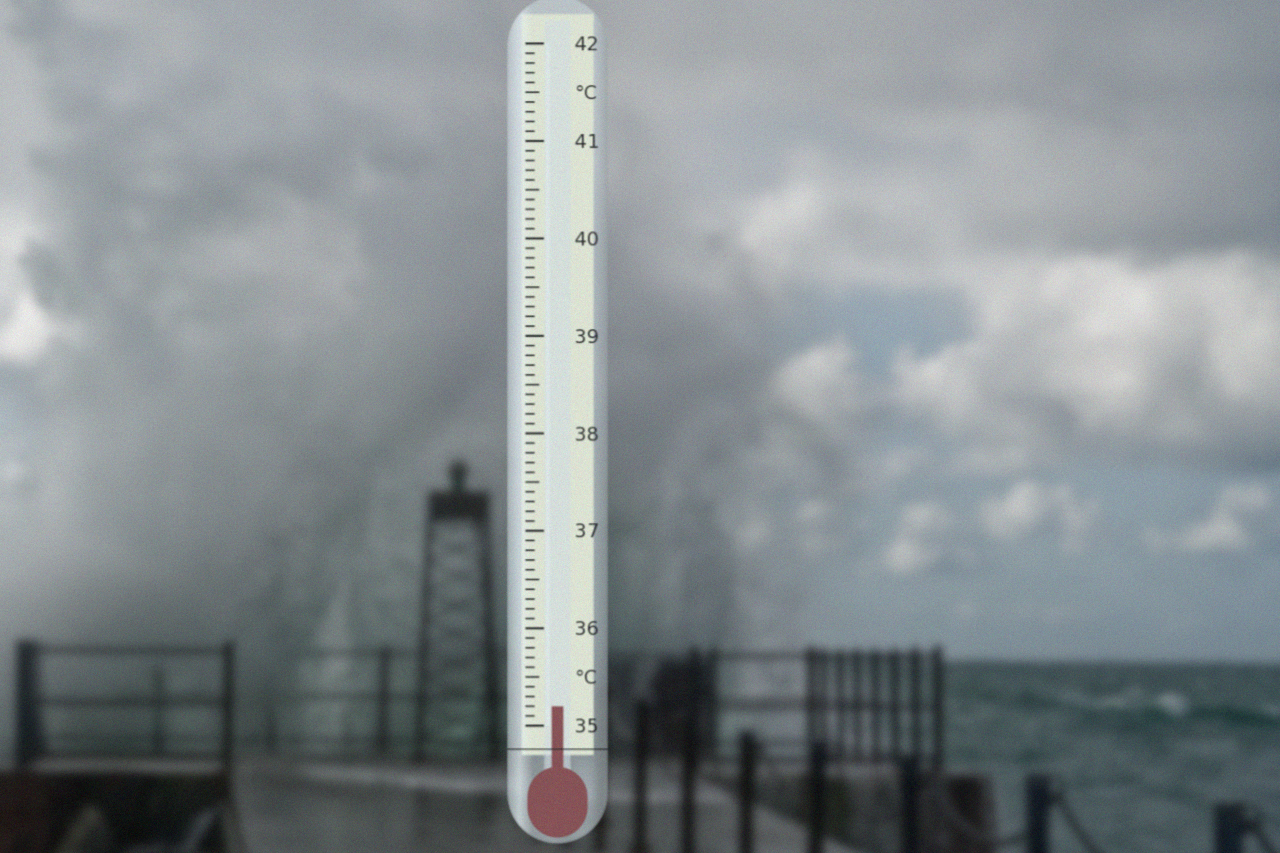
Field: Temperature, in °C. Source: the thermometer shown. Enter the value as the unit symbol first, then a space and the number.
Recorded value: °C 35.2
